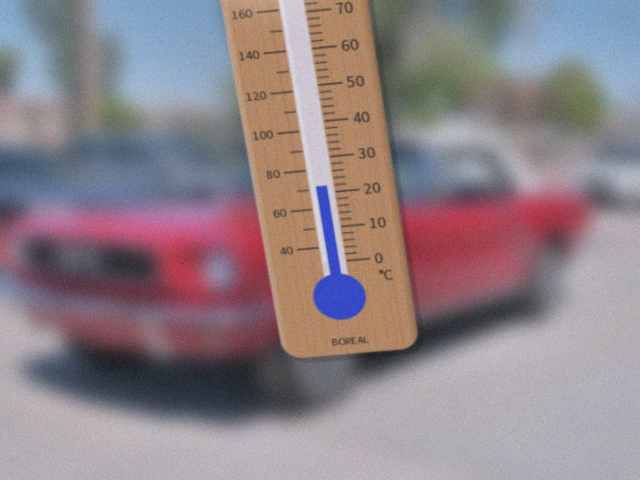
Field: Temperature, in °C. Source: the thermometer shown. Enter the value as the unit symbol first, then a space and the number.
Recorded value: °C 22
